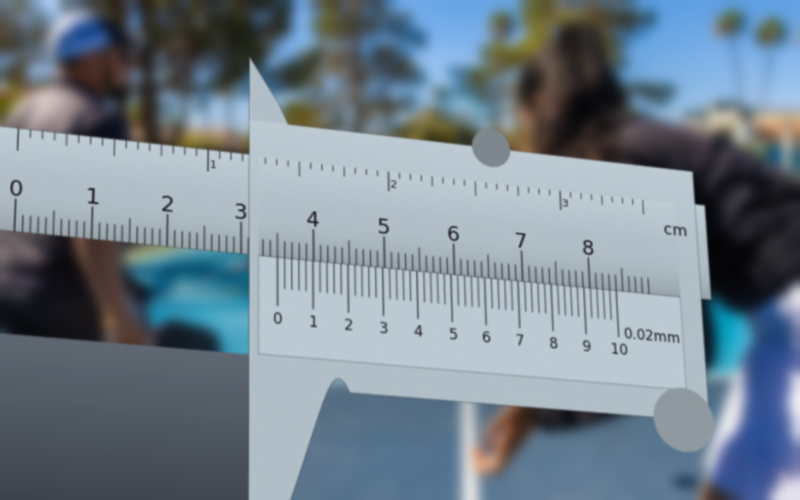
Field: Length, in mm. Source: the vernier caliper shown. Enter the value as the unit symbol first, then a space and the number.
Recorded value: mm 35.0
